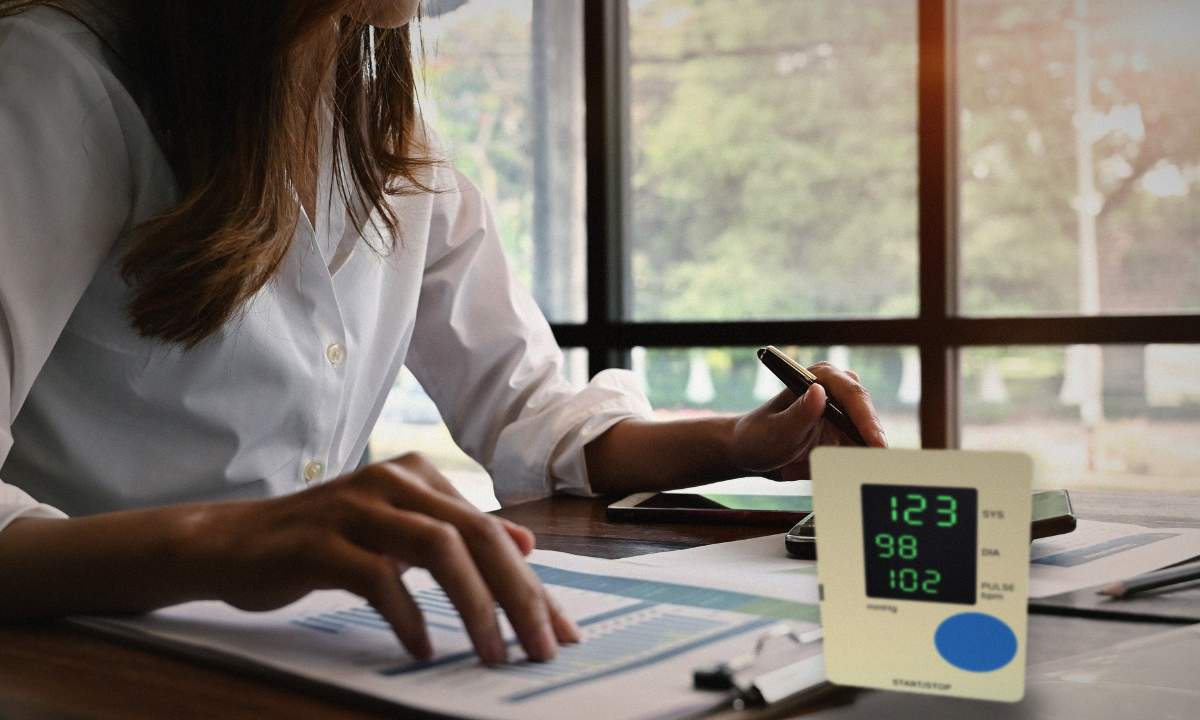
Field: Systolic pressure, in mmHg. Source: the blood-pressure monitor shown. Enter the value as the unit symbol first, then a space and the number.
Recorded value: mmHg 123
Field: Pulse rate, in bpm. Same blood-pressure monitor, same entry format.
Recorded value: bpm 102
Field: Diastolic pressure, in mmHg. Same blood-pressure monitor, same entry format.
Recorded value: mmHg 98
